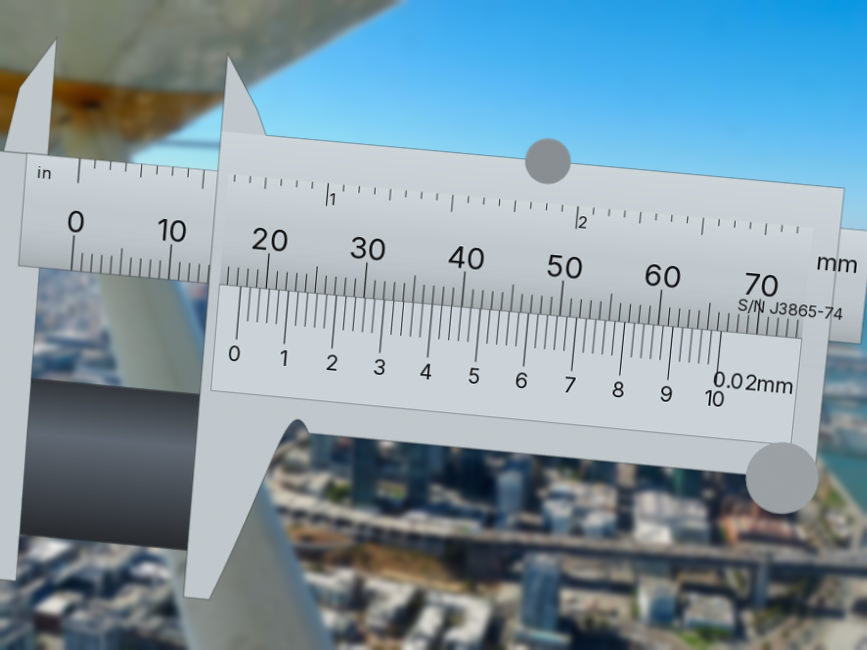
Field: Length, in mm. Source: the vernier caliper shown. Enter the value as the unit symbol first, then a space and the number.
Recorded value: mm 17.4
